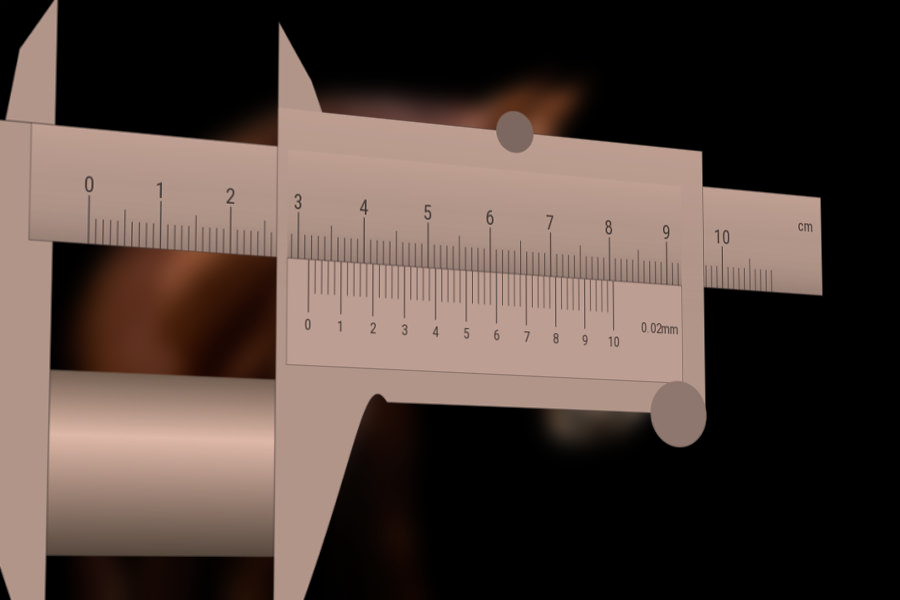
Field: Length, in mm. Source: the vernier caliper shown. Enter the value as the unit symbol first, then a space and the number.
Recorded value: mm 31.6
